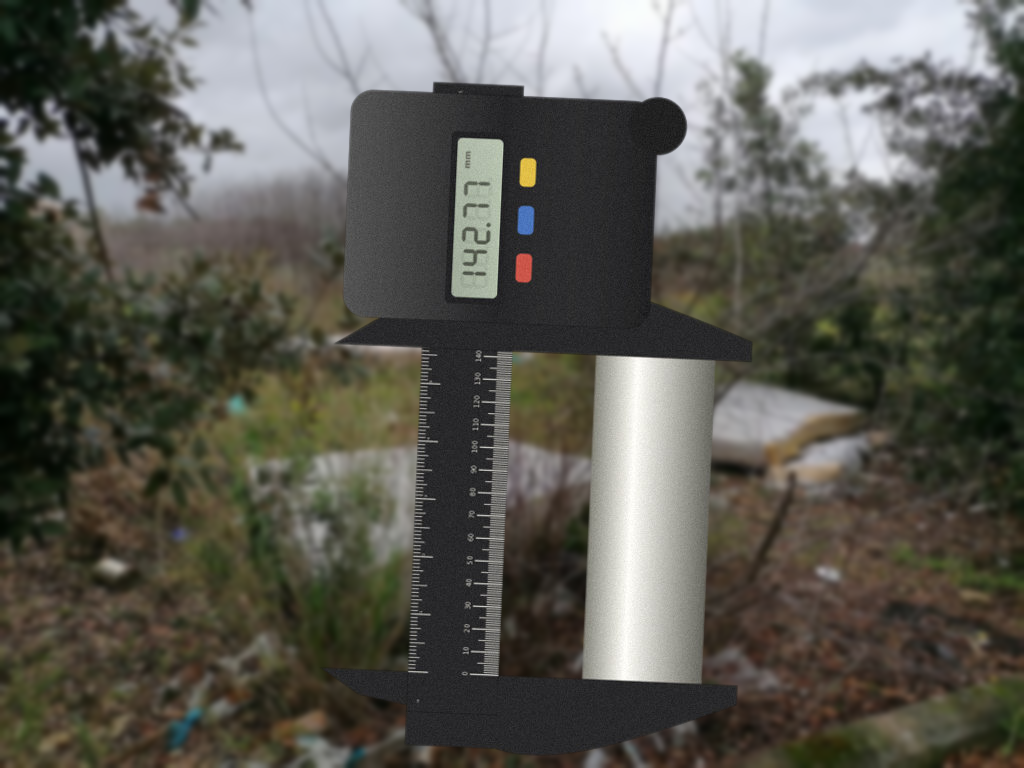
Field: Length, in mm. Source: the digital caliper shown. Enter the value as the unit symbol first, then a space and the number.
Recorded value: mm 142.77
